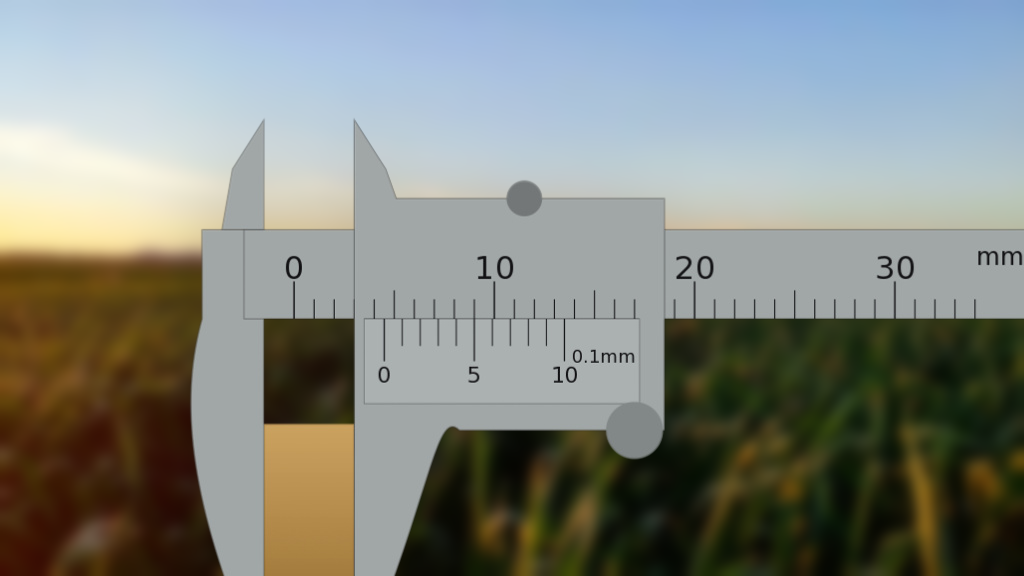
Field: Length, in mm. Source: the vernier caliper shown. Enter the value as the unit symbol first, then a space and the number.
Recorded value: mm 4.5
